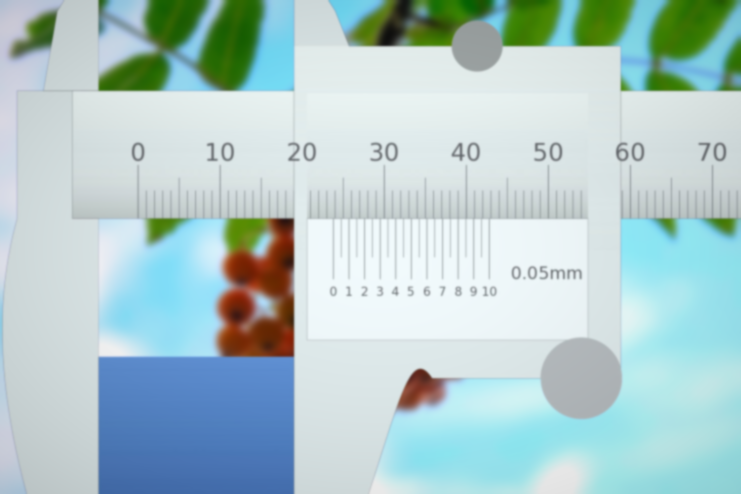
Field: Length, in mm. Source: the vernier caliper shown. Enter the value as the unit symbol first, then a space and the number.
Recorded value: mm 23.8
